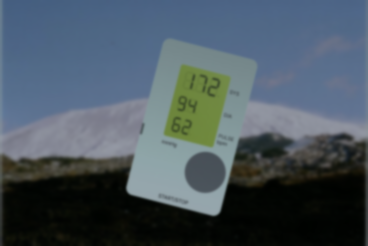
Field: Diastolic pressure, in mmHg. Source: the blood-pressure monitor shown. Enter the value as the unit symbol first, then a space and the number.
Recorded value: mmHg 94
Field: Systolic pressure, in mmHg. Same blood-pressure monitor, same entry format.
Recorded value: mmHg 172
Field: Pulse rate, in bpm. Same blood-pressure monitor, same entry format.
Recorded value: bpm 62
